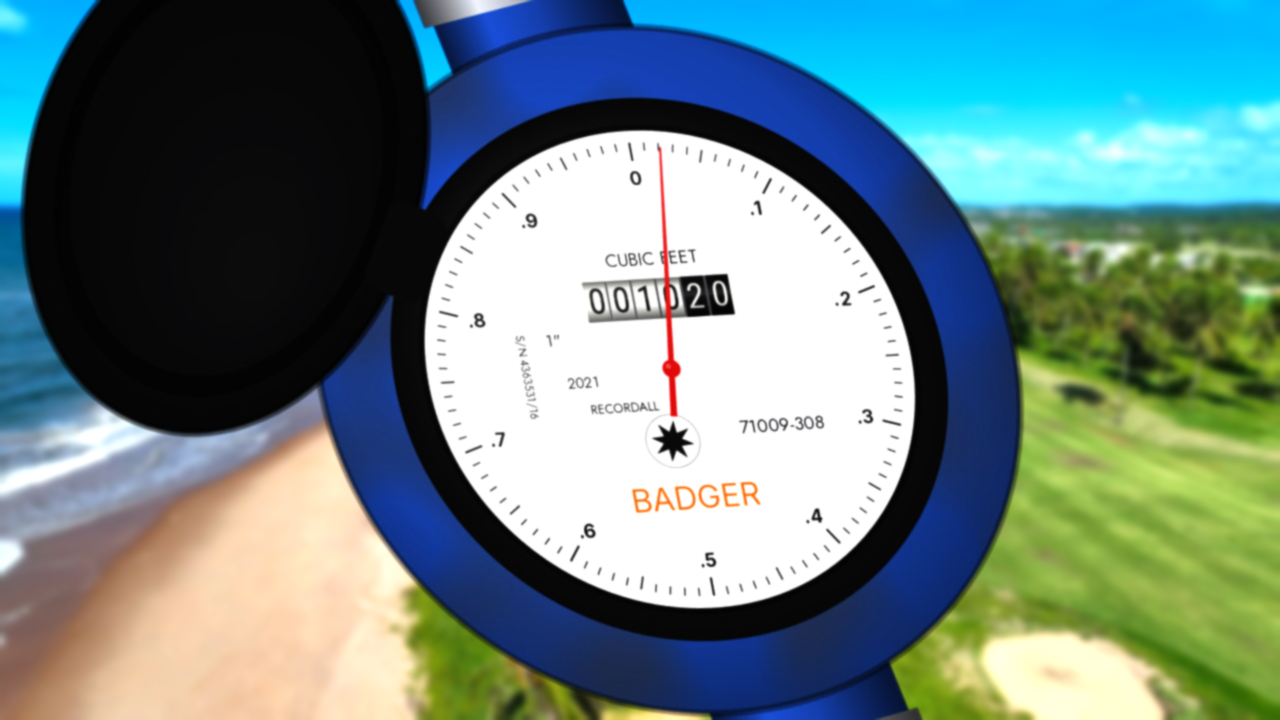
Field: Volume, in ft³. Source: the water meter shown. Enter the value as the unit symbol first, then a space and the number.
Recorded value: ft³ 1020.02
